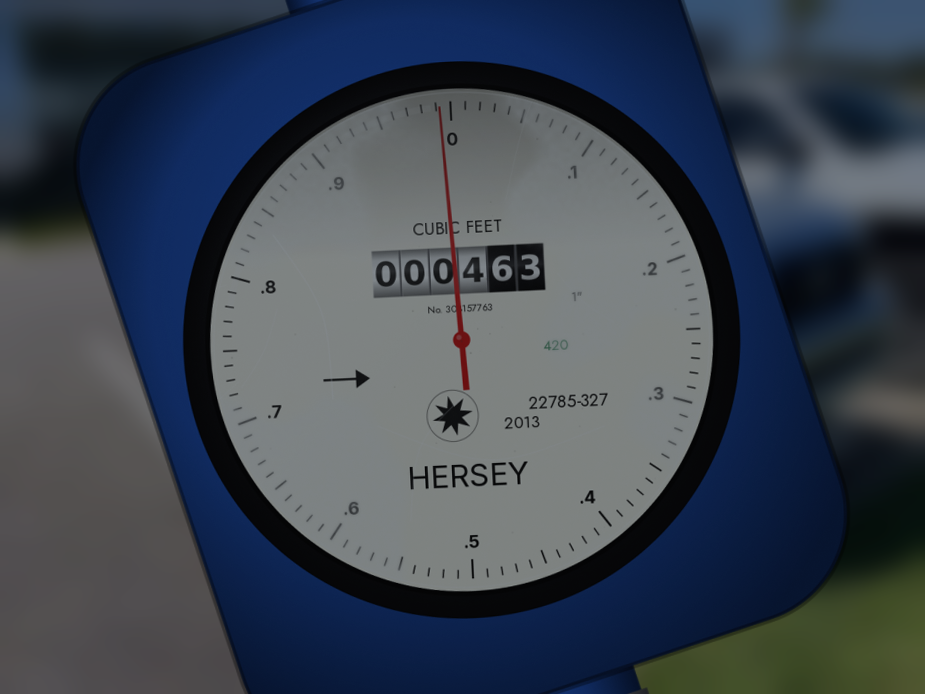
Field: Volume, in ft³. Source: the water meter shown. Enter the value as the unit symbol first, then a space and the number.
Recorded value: ft³ 462.99
